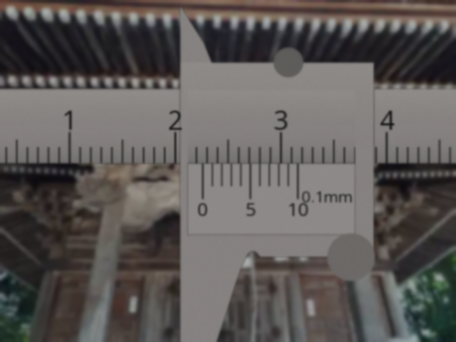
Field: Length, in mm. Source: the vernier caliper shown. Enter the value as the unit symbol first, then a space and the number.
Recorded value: mm 22.6
